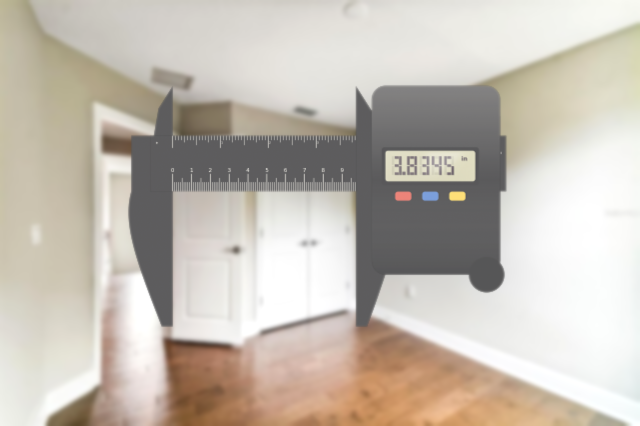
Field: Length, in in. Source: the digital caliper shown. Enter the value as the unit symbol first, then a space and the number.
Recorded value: in 3.8345
